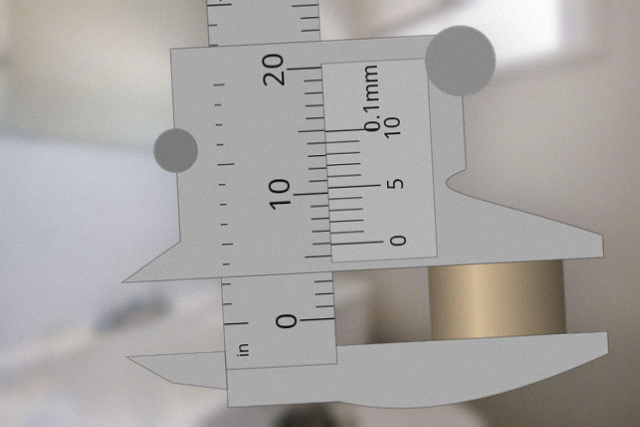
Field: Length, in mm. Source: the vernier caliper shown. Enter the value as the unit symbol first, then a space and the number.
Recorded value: mm 5.9
